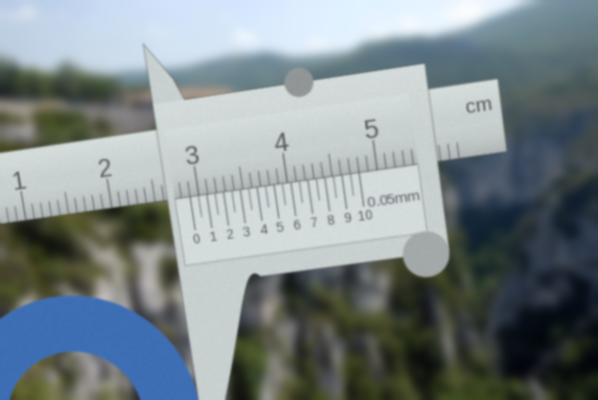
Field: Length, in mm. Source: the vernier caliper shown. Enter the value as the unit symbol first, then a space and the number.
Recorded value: mm 29.0
